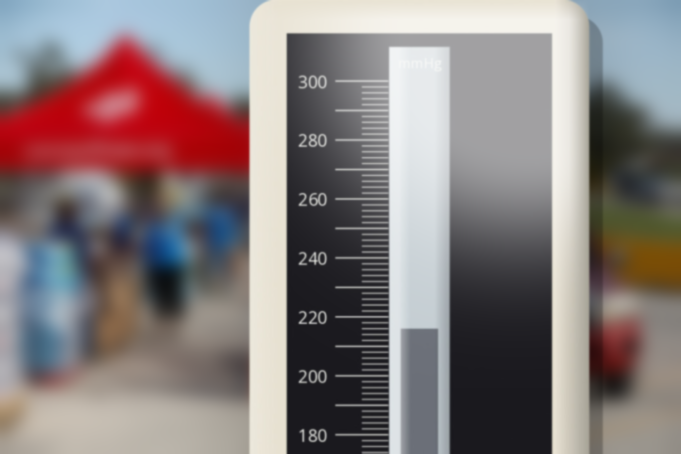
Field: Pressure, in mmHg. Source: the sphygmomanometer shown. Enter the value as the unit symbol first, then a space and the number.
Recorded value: mmHg 216
